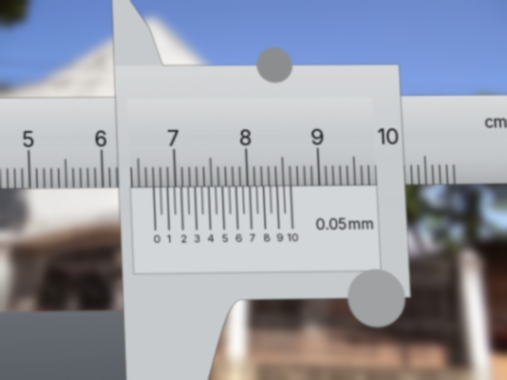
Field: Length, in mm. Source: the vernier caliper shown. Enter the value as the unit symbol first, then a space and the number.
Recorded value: mm 67.0
